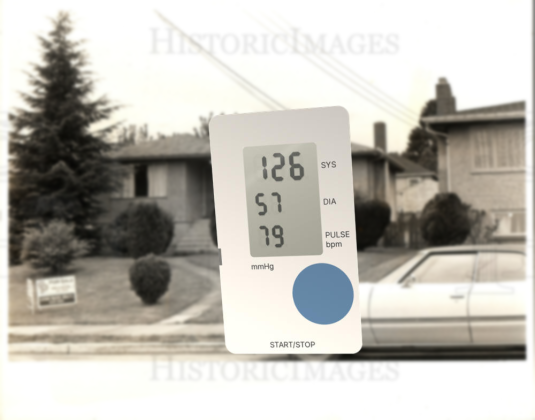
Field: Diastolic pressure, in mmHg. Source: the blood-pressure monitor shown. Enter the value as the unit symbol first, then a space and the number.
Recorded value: mmHg 57
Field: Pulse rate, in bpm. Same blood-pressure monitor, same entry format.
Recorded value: bpm 79
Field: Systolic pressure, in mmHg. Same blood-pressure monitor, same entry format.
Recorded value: mmHg 126
